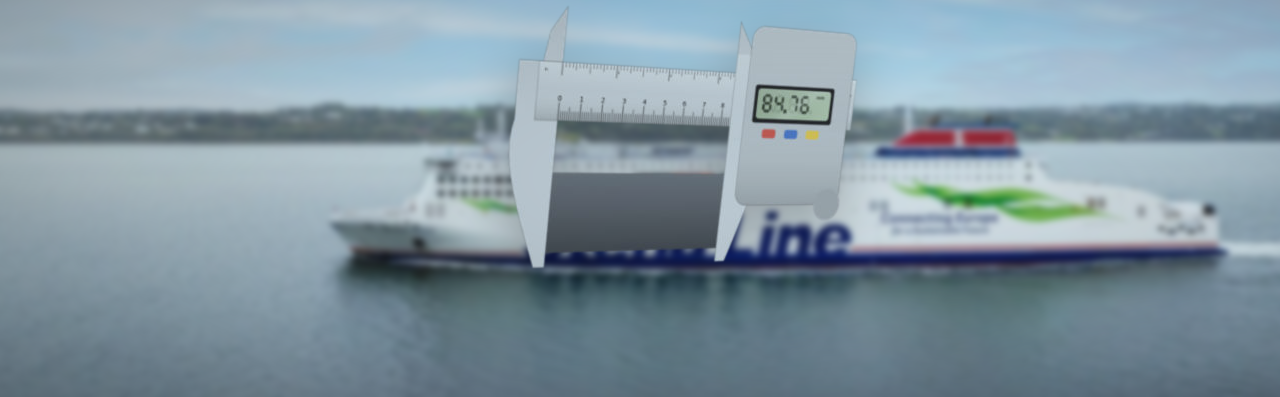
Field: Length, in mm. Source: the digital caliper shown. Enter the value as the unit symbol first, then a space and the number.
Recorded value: mm 84.76
